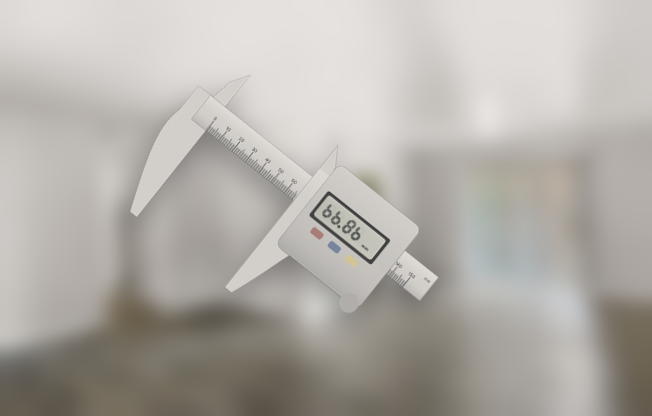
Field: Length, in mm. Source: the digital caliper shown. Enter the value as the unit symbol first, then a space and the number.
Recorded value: mm 66.86
